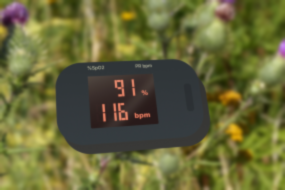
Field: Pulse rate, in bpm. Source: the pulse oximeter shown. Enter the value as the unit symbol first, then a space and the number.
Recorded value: bpm 116
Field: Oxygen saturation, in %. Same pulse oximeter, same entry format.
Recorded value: % 91
